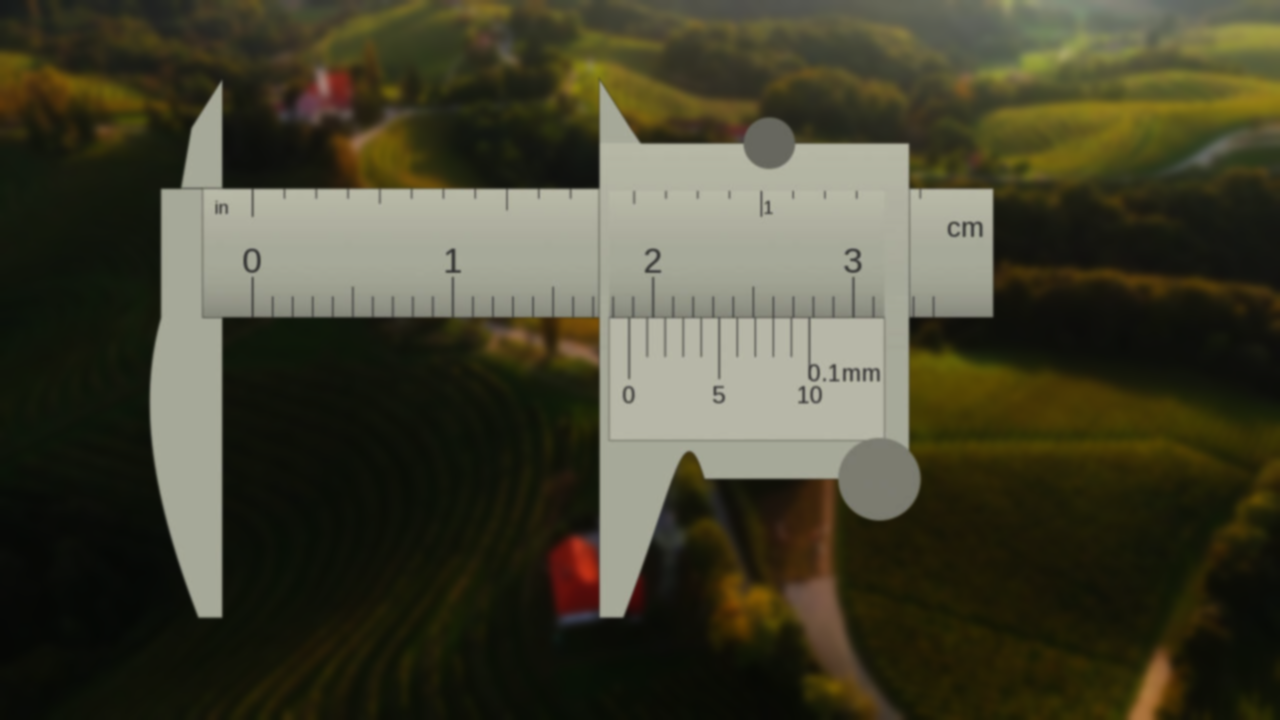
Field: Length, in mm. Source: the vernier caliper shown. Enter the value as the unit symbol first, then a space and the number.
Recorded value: mm 18.8
